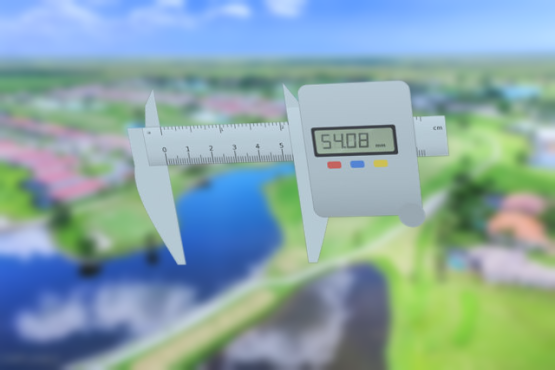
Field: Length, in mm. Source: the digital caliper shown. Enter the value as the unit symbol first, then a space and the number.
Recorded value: mm 54.08
